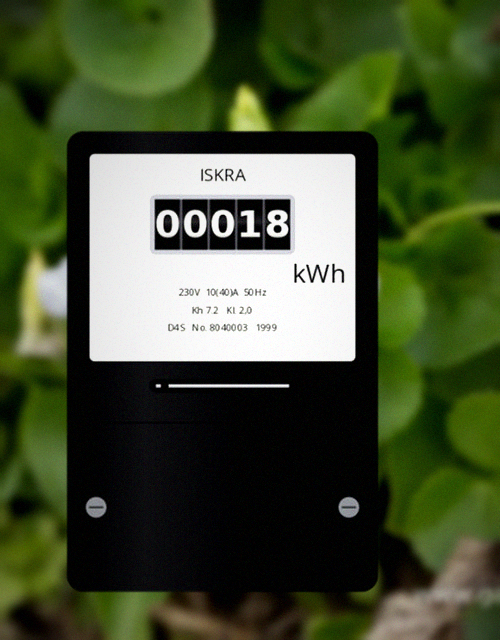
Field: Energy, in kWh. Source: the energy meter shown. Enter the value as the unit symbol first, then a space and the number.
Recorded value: kWh 18
